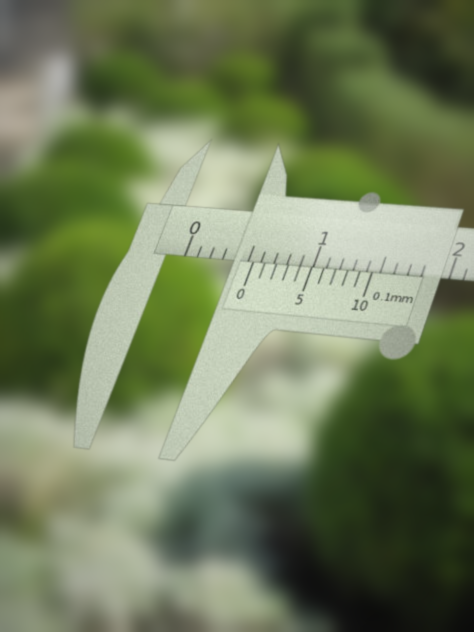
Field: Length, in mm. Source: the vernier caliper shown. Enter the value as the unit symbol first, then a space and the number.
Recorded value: mm 5.4
